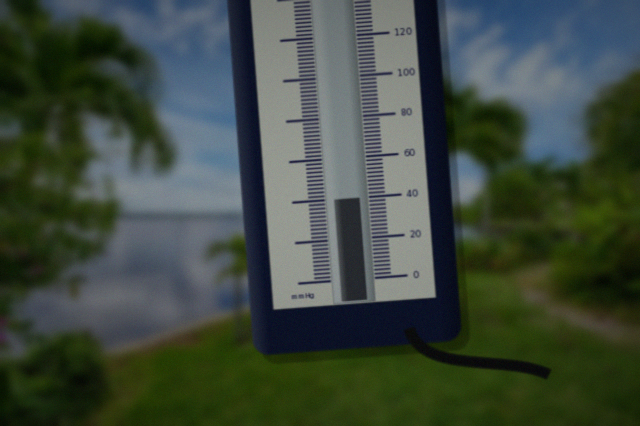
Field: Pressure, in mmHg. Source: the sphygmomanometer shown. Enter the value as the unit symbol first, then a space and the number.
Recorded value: mmHg 40
